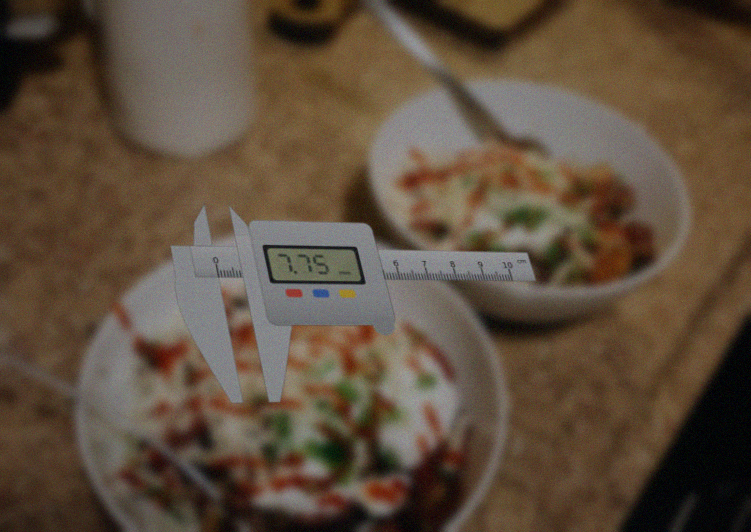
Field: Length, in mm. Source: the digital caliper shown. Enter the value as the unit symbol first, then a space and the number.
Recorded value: mm 7.75
